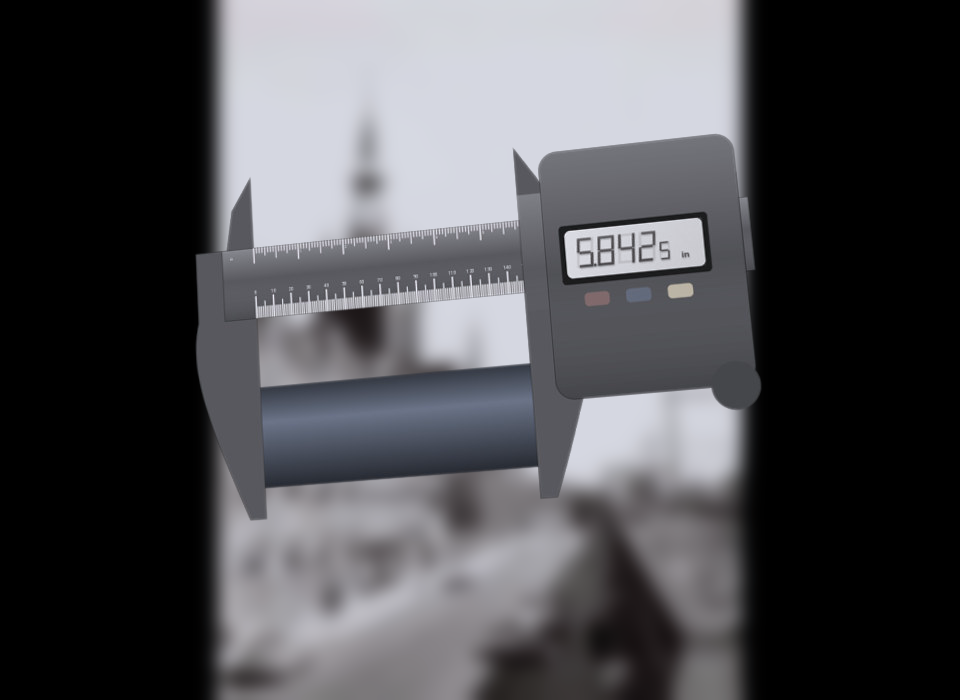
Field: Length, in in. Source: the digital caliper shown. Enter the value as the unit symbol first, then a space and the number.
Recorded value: in 5.8425
